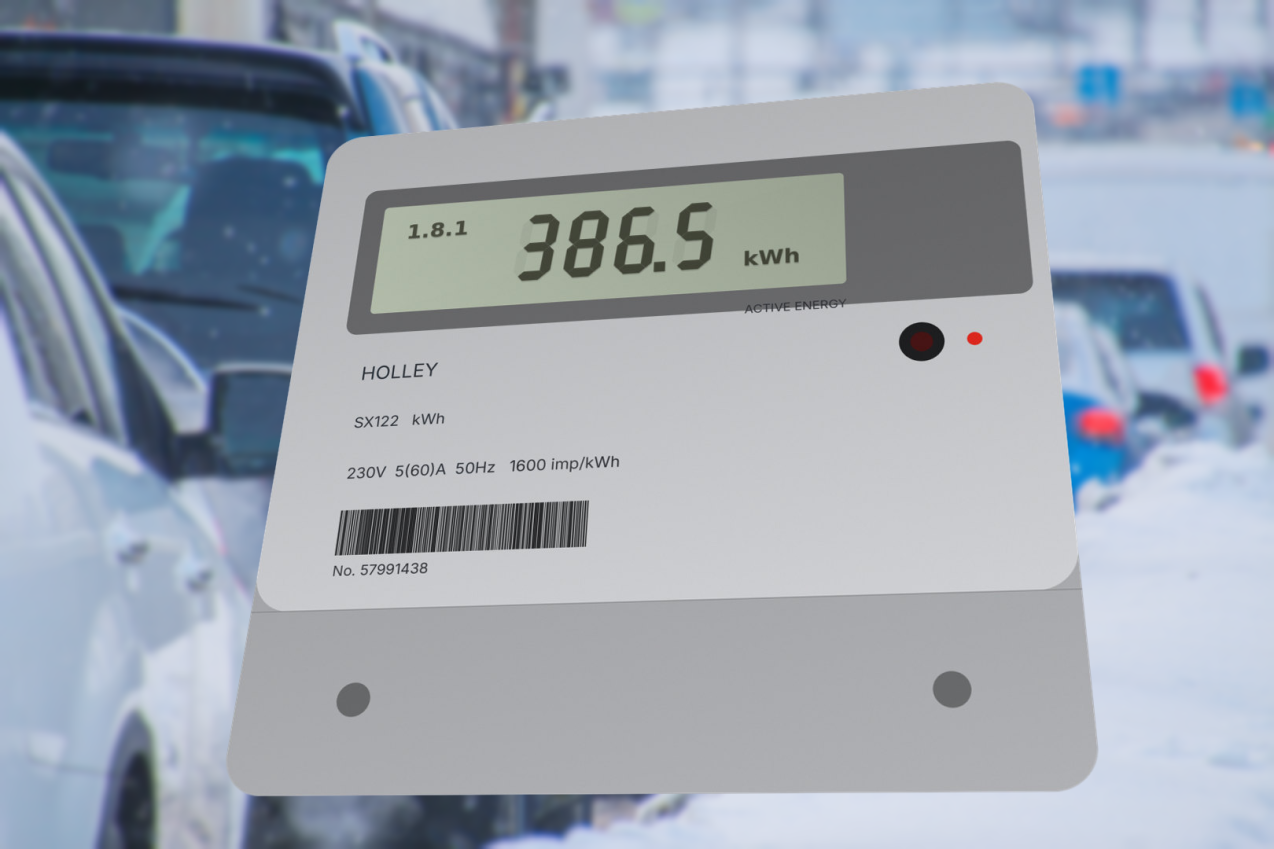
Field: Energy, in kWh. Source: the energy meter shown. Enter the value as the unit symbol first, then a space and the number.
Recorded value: kWh 386.5
